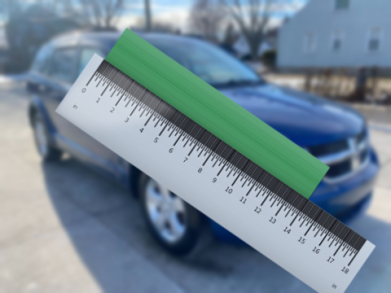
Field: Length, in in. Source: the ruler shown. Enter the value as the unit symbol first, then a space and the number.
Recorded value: in 14
